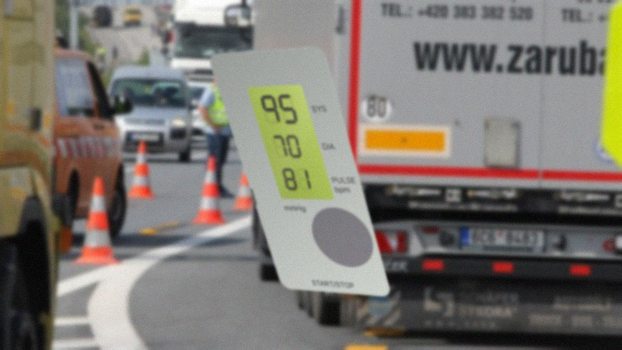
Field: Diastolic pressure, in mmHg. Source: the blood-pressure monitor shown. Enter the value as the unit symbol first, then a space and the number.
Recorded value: mmHg 70
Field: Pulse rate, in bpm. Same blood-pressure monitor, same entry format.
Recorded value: bpm 81
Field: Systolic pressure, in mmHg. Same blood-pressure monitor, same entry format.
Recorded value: mmHg 95
